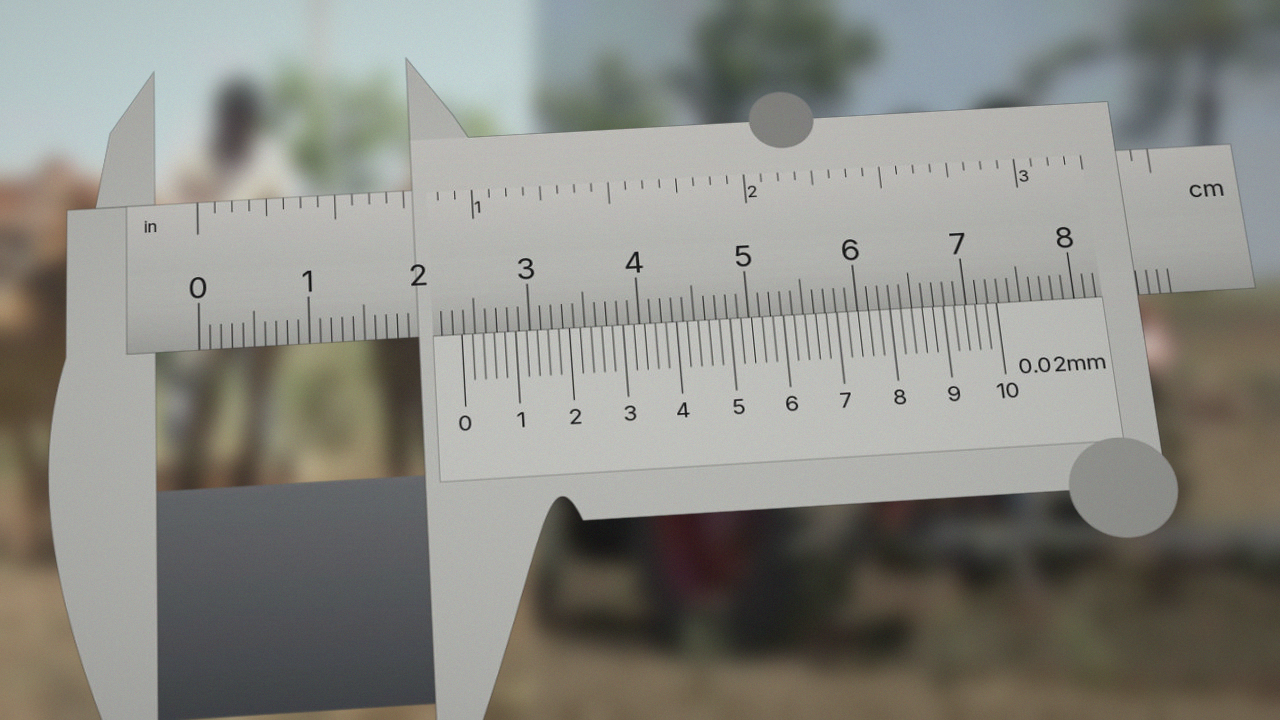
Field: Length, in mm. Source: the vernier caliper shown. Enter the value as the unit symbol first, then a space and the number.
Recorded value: mm 23.8
